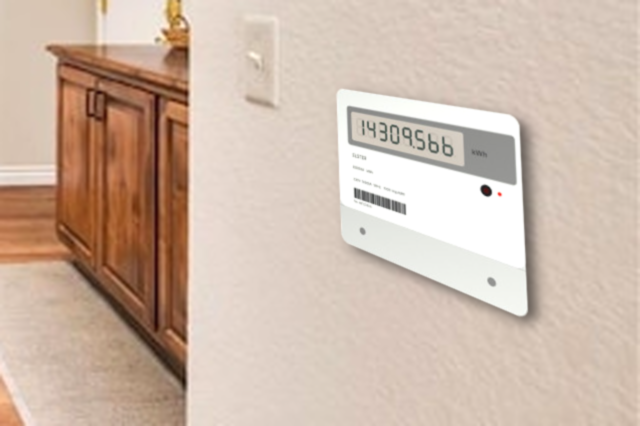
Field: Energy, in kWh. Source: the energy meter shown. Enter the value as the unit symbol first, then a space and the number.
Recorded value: kWh 14309.566
